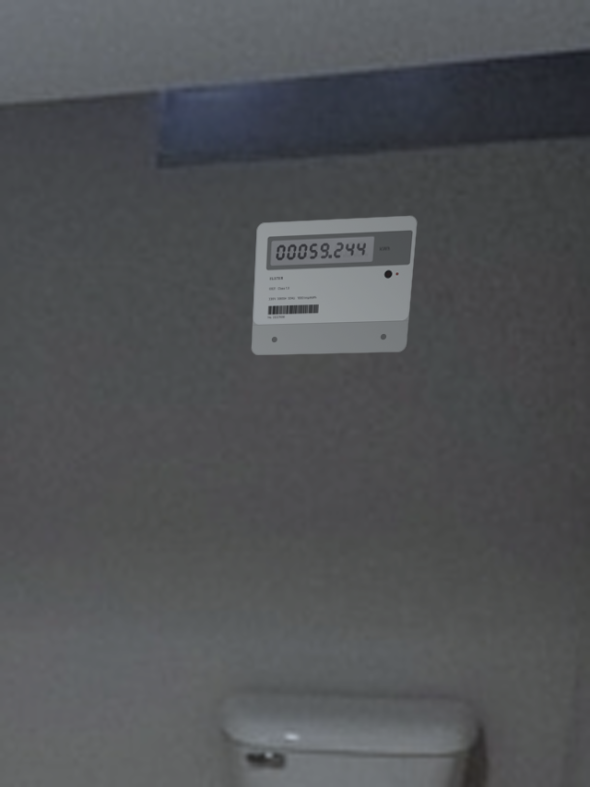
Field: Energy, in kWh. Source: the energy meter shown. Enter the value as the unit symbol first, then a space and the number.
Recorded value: kWh 59.244
